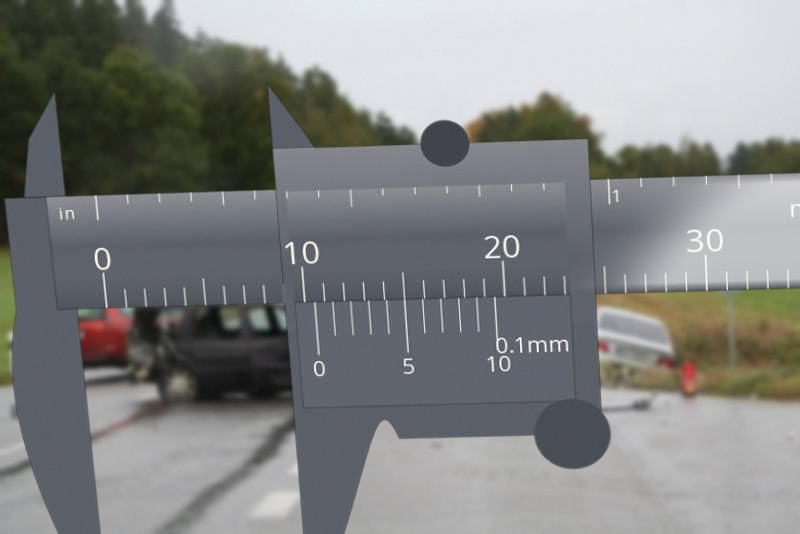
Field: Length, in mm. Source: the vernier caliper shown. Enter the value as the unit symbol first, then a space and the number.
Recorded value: mm 10.5
